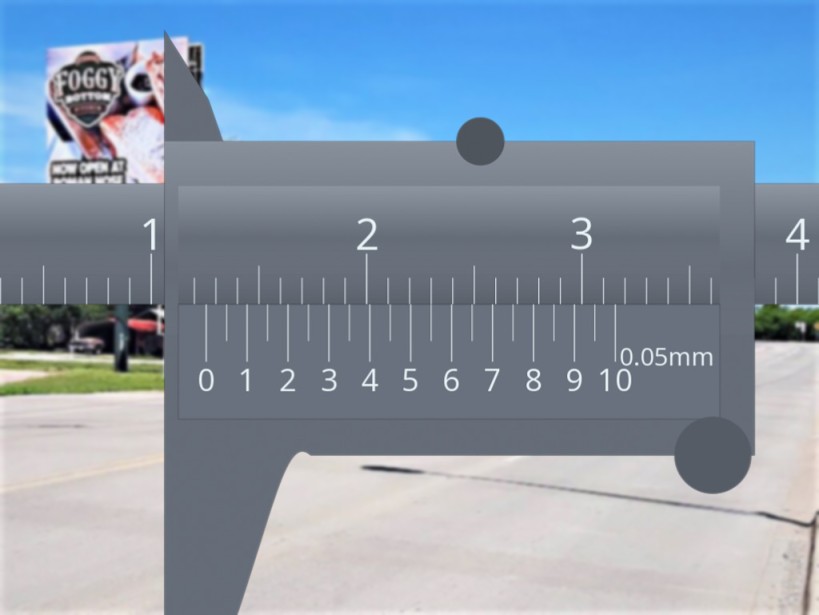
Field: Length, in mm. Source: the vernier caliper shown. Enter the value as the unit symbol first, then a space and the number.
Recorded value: mm 12.55
